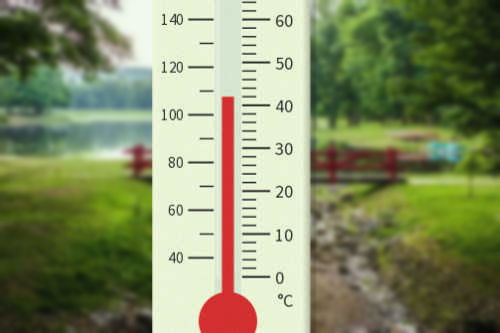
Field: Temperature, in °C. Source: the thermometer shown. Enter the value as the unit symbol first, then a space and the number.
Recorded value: °C 42
